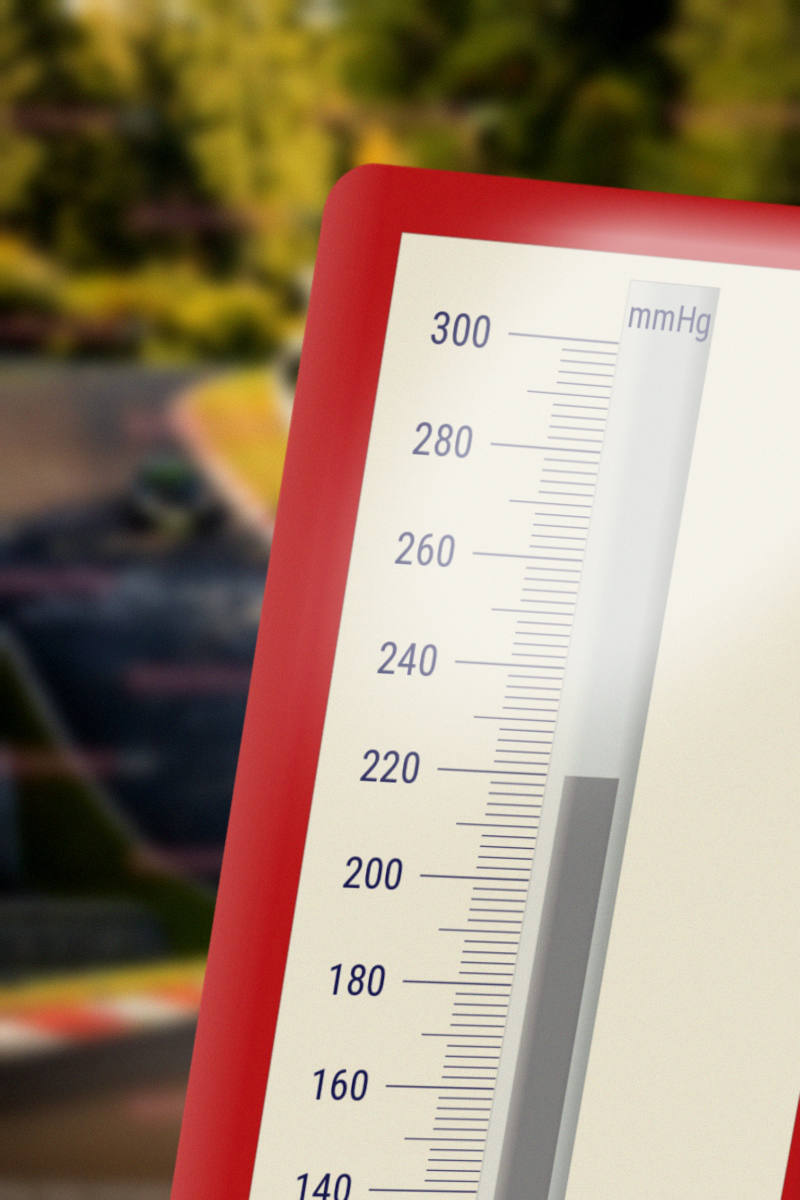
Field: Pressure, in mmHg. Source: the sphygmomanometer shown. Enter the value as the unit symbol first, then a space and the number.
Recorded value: mmHg 220
